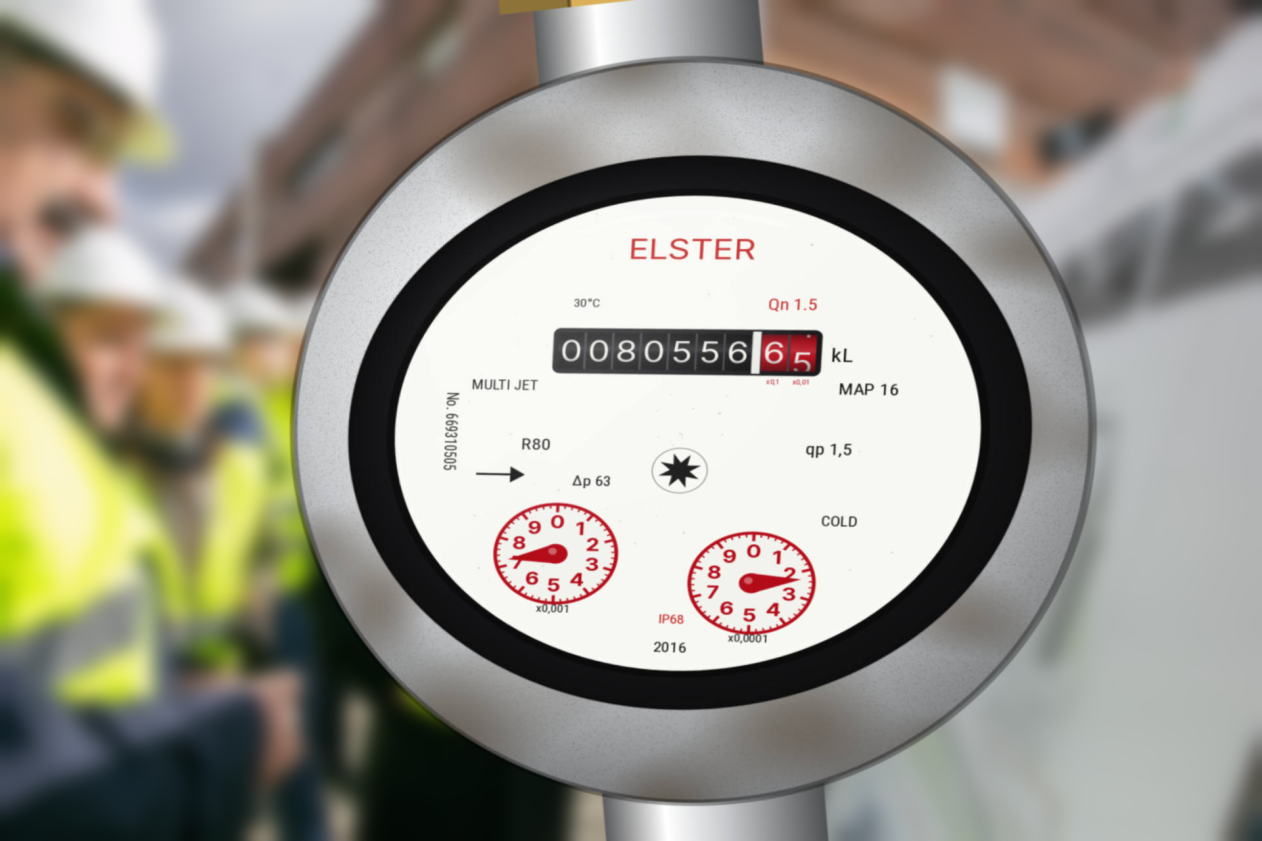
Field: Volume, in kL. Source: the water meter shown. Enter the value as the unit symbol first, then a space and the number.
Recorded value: kL 80556.6472
